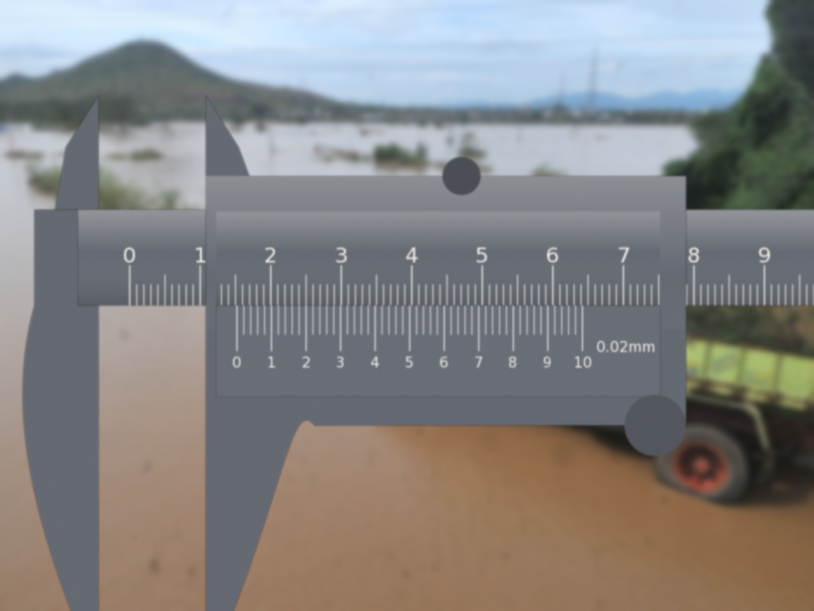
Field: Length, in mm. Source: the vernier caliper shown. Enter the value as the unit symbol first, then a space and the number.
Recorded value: mm 15.2
